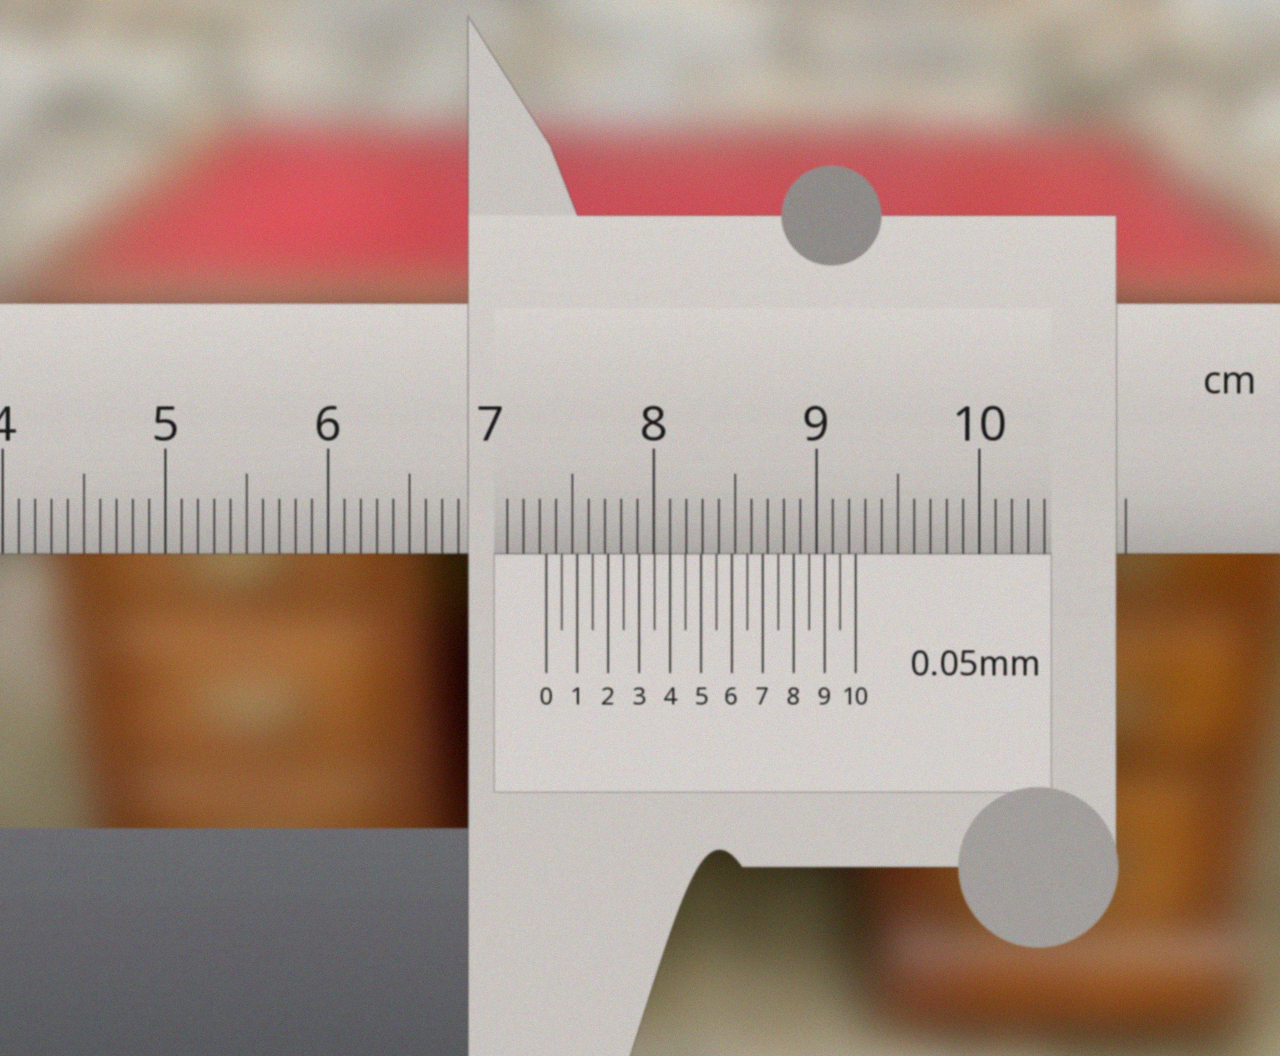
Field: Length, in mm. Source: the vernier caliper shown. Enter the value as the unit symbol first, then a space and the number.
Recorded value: mm 73.4
